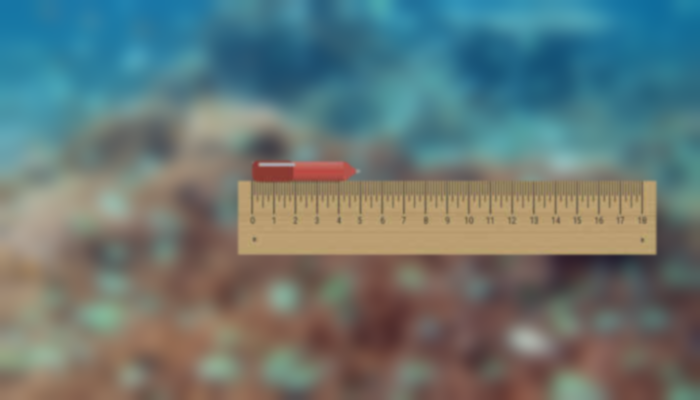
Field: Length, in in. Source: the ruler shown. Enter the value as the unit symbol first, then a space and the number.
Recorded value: in 5
